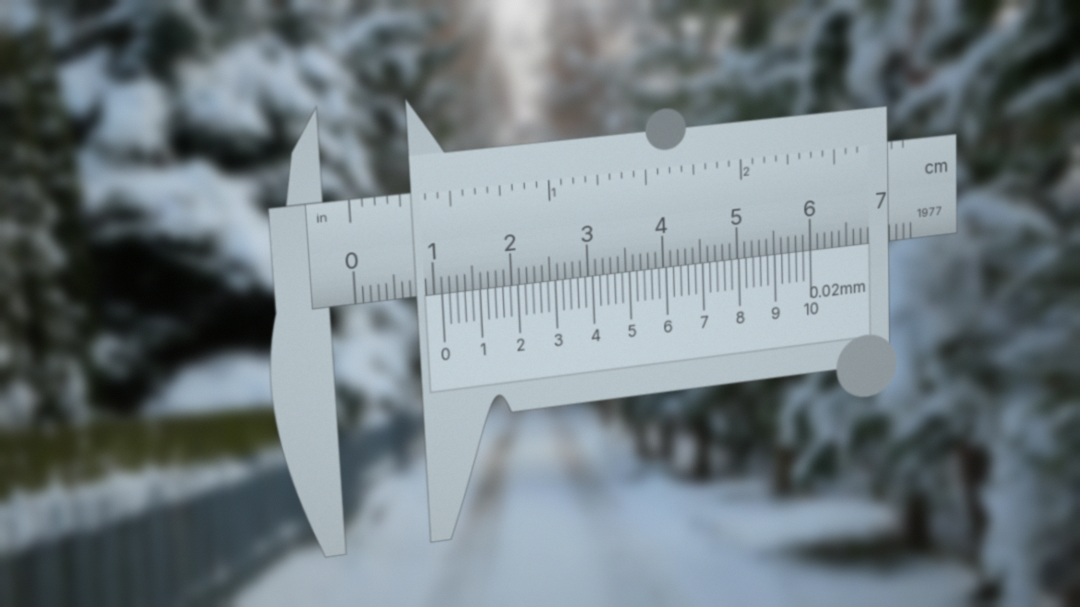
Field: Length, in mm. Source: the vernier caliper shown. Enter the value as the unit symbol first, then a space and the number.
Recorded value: mm 11.0
